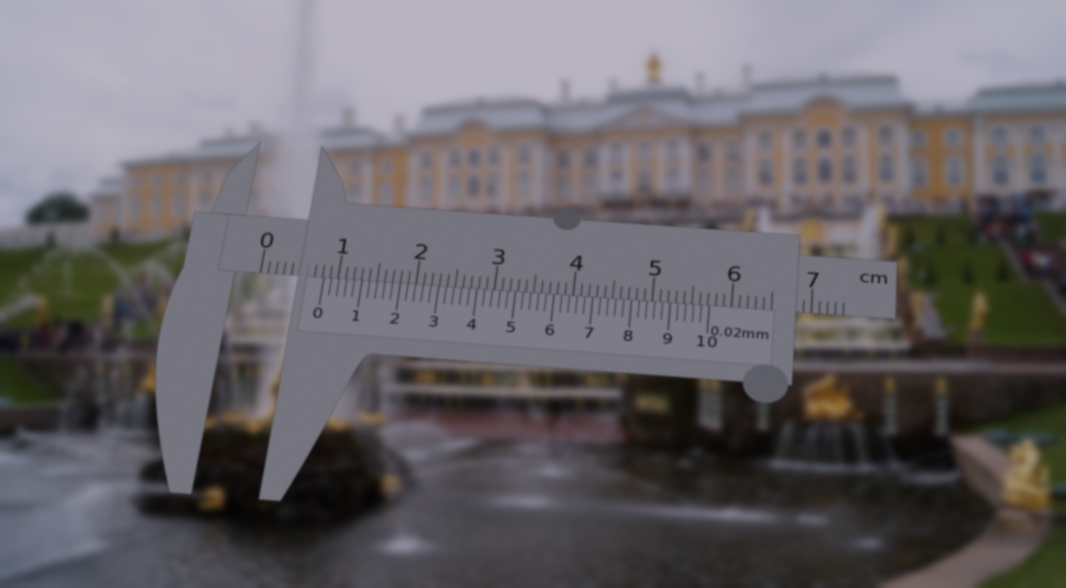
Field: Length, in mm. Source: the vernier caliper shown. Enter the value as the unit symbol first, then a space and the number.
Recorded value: mm 8.2
